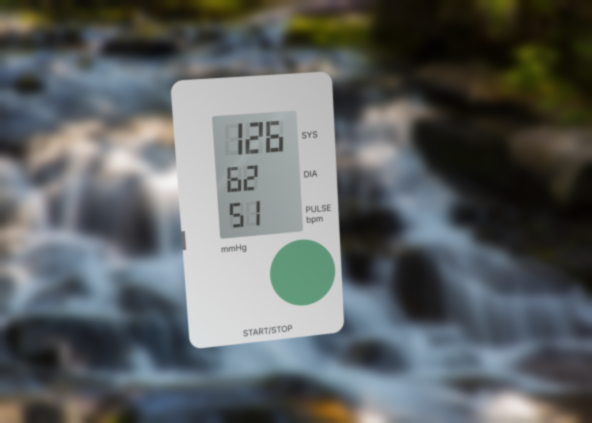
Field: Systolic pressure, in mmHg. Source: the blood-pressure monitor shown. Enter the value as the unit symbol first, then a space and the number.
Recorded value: mmHg 126
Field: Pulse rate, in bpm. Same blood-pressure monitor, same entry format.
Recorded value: bpm 51
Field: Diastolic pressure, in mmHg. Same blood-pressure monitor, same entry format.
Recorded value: mmHg 62
